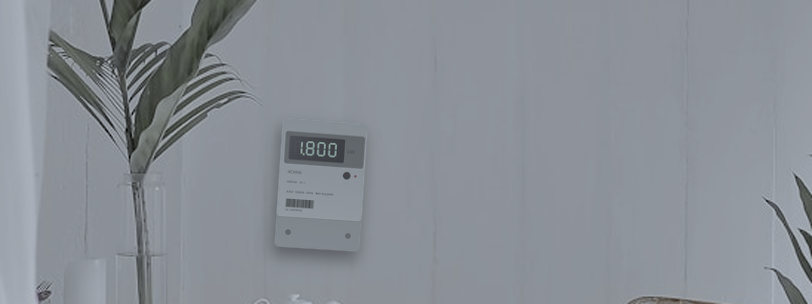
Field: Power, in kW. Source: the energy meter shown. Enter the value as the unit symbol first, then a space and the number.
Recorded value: kW 1.800
